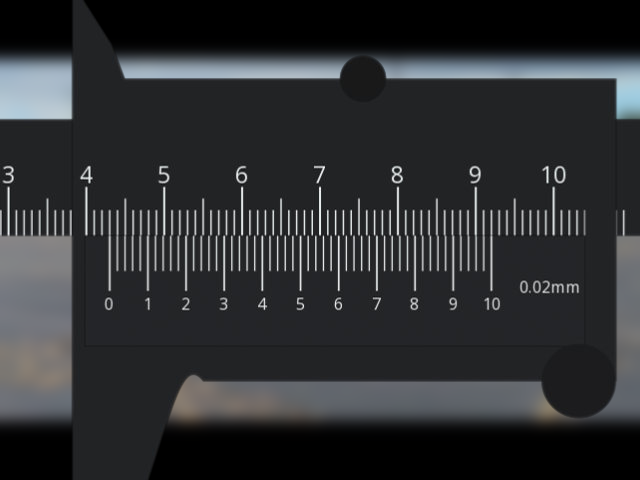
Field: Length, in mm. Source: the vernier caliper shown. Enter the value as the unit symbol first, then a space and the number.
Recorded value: mm 43.0
